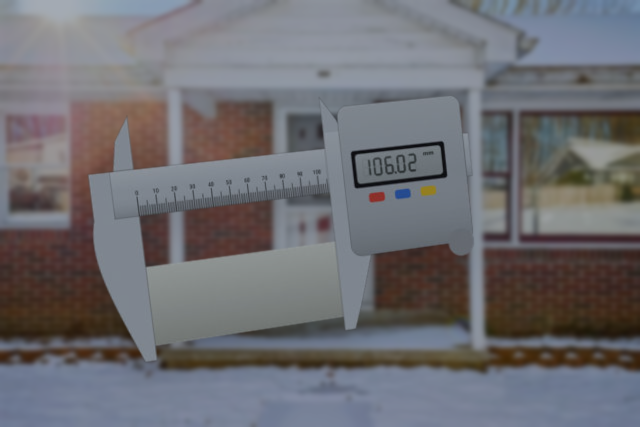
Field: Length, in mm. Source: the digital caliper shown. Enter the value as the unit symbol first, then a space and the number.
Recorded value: mm 106.02
